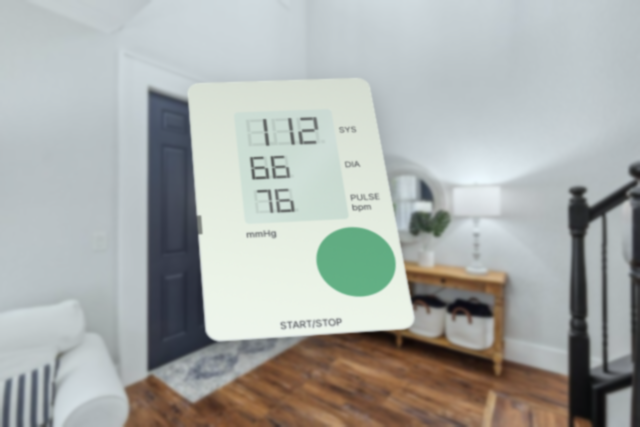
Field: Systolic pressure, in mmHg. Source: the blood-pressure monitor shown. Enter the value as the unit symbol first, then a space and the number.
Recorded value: mmHg 112
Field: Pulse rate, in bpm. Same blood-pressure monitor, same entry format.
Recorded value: bpm 76
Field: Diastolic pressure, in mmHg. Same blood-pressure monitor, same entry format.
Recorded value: mmHg 66
